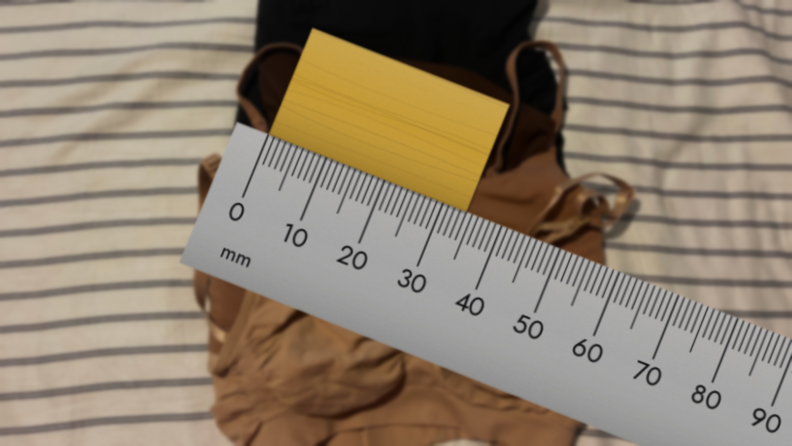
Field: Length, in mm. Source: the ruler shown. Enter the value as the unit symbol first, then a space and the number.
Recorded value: mm 34
